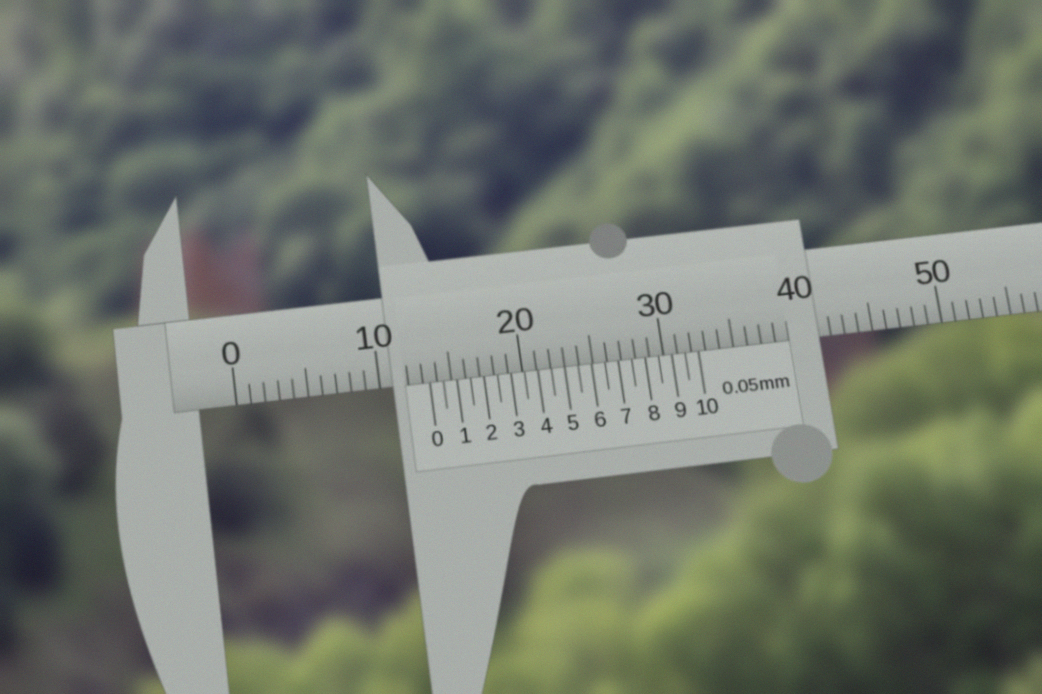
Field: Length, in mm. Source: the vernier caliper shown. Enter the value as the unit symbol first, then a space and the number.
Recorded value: mm 13.5
